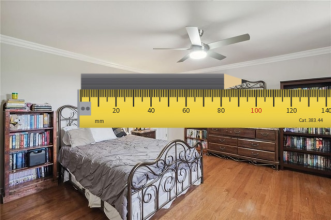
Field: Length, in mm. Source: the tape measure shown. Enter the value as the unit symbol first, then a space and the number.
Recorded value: mm 95
